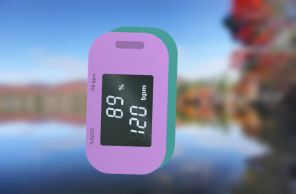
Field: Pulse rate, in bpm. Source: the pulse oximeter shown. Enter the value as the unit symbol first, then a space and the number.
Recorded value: bpm 120
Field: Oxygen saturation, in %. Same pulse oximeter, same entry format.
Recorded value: % 89
